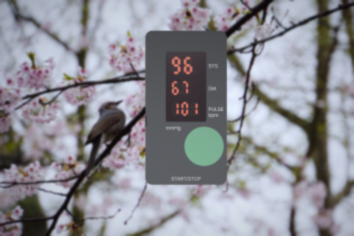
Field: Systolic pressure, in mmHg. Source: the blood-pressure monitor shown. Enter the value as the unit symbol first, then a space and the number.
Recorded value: mmHg 96
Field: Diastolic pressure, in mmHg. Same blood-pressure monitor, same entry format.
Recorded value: mmHg 67
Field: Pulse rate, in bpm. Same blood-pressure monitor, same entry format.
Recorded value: bpm 101
